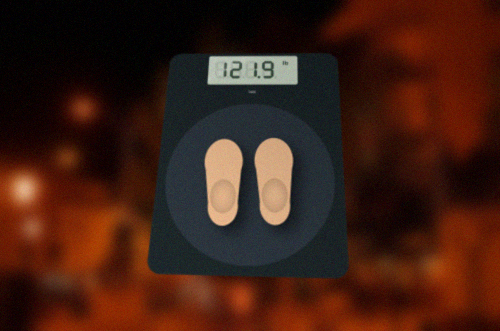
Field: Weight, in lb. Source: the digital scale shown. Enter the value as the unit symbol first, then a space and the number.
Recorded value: lb 121.9
